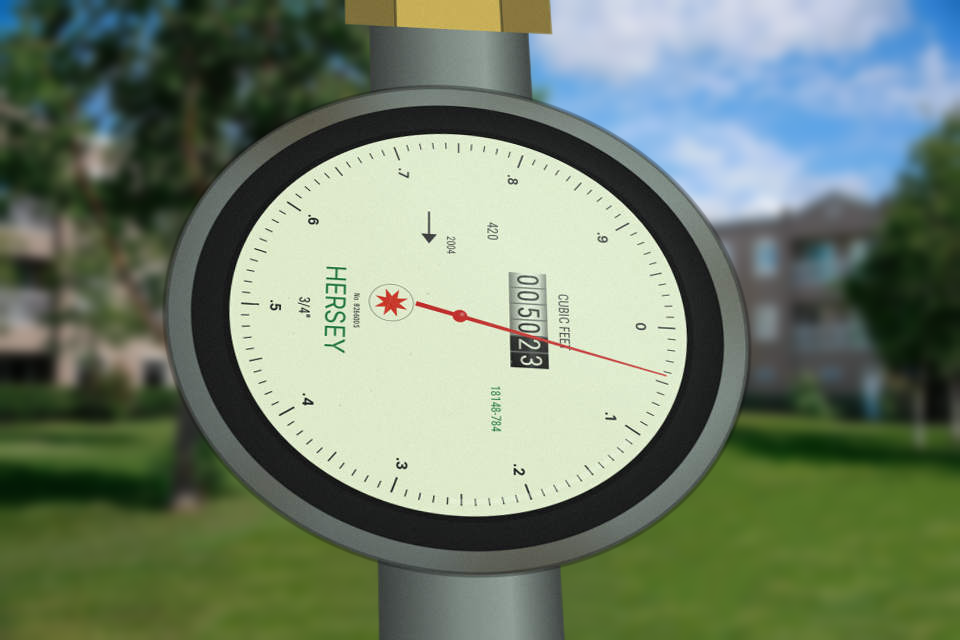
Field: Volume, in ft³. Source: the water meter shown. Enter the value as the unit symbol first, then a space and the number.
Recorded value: ft³ 5023.04
